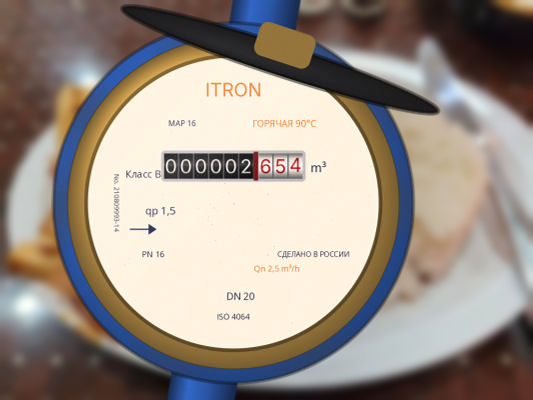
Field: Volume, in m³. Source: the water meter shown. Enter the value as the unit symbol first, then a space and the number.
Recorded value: m³ 2.654
